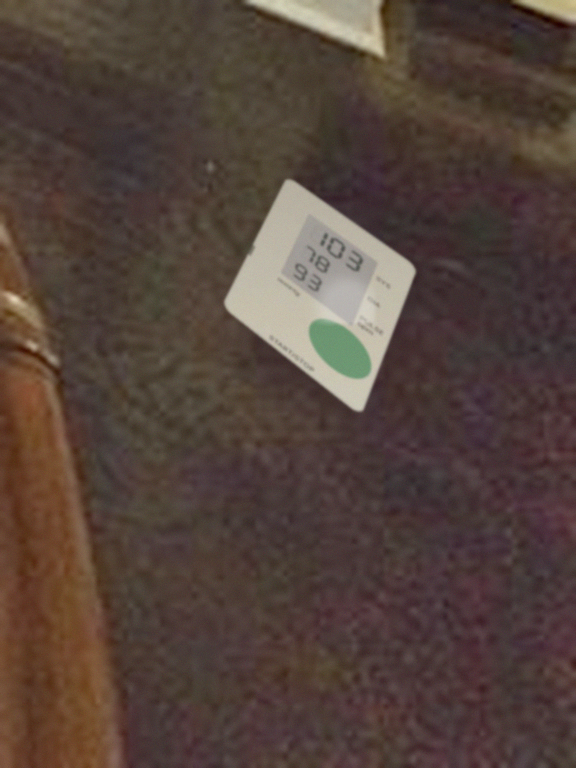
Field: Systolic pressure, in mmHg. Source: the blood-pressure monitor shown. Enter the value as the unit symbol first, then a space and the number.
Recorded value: mmHg 103
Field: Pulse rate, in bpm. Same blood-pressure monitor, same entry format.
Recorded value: bpm 93
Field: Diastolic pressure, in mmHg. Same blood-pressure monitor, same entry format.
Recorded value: mmHg 78
